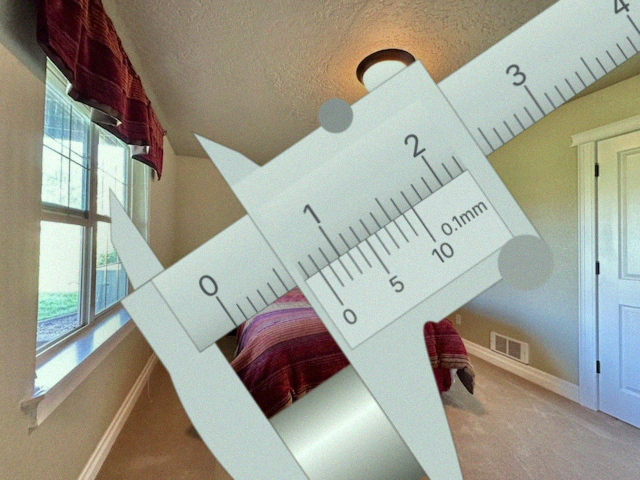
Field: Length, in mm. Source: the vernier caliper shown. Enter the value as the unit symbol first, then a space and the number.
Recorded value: mm 8.0
